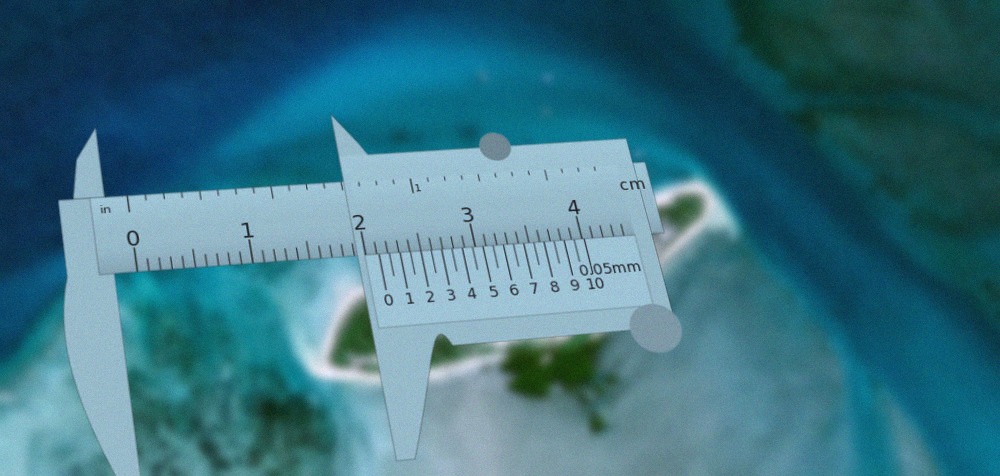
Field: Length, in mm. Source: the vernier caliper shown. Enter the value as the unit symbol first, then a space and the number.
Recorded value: mm 21.2
